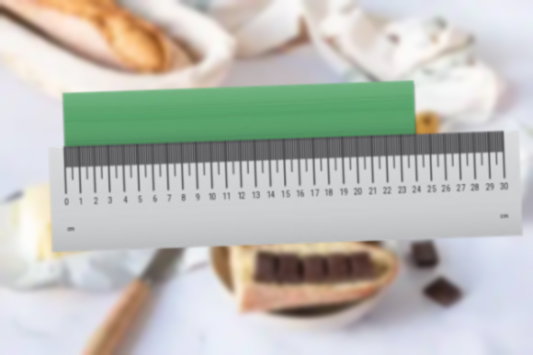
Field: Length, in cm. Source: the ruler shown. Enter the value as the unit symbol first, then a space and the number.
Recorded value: cm 24
